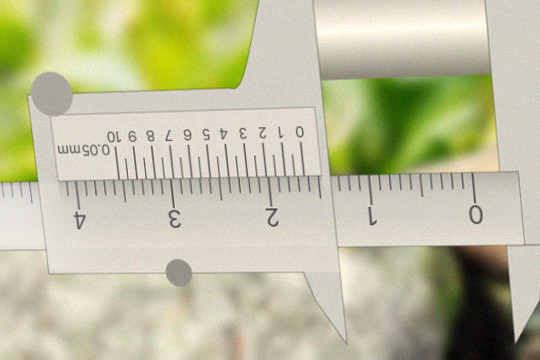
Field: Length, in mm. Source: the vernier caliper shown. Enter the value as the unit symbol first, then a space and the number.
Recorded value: mm 16.4
